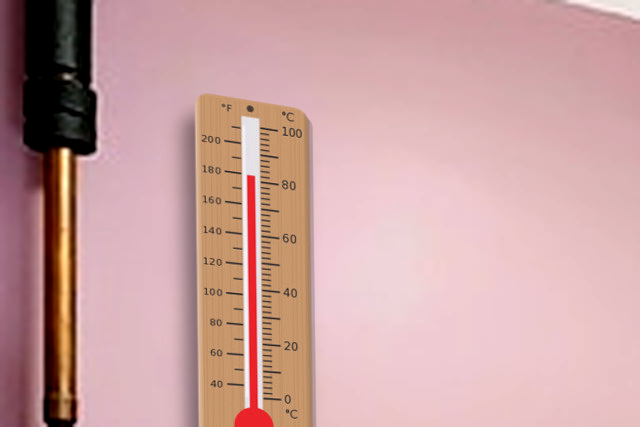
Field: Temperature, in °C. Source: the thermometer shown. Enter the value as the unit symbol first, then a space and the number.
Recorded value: °C 82
